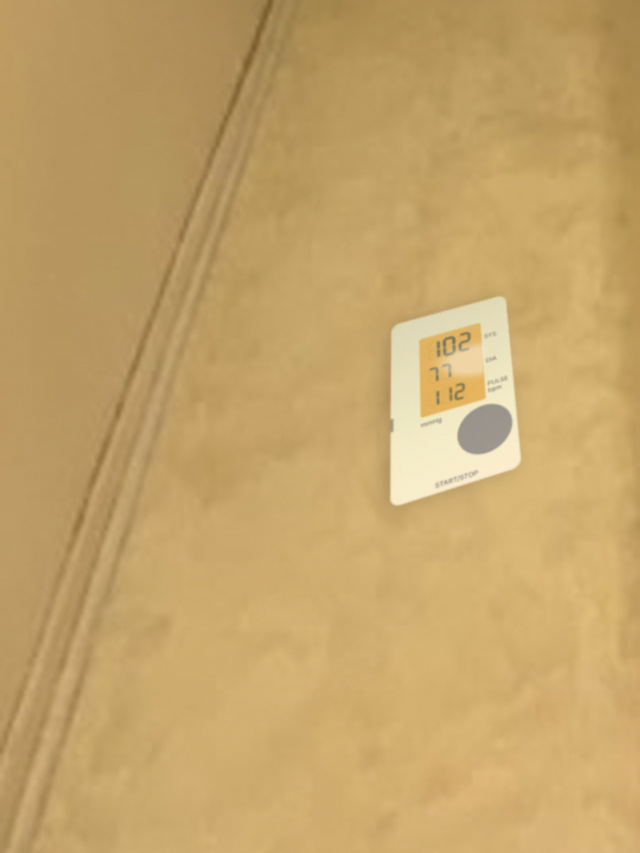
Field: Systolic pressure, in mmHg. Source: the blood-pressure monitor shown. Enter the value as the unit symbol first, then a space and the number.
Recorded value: mmHg 102
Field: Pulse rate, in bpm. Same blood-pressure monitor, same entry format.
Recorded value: bpm 112
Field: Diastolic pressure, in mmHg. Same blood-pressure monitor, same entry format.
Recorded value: mmHg 77
